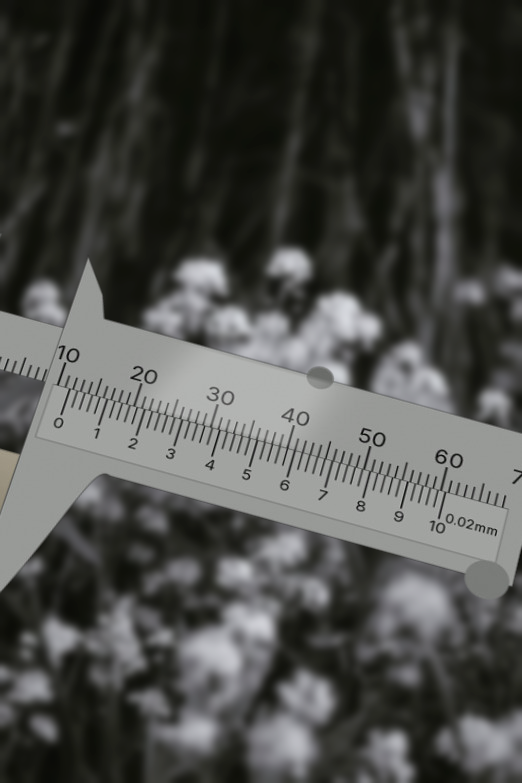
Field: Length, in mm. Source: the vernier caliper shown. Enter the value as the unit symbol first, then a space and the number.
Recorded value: mm 11.6
